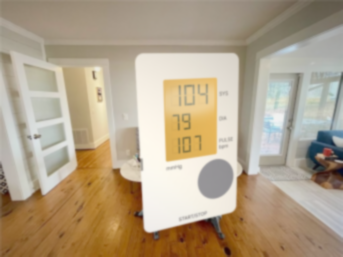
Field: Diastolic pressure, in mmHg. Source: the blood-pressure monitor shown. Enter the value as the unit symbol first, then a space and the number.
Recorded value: mmHg 79
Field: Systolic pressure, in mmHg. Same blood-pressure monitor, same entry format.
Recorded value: mmHg 104
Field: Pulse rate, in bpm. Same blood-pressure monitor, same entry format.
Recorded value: bpm 107
